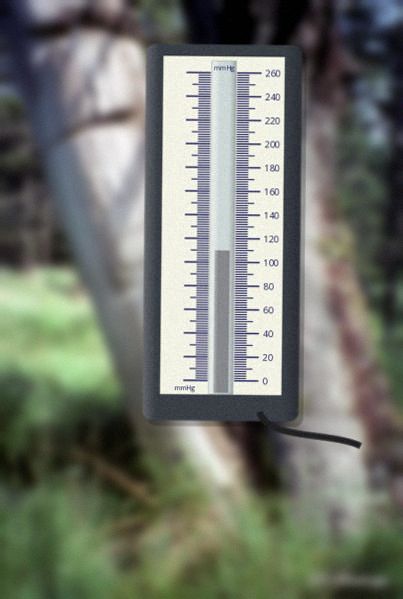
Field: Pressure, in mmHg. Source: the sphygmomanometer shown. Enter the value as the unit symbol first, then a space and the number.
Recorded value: mmHg 110
